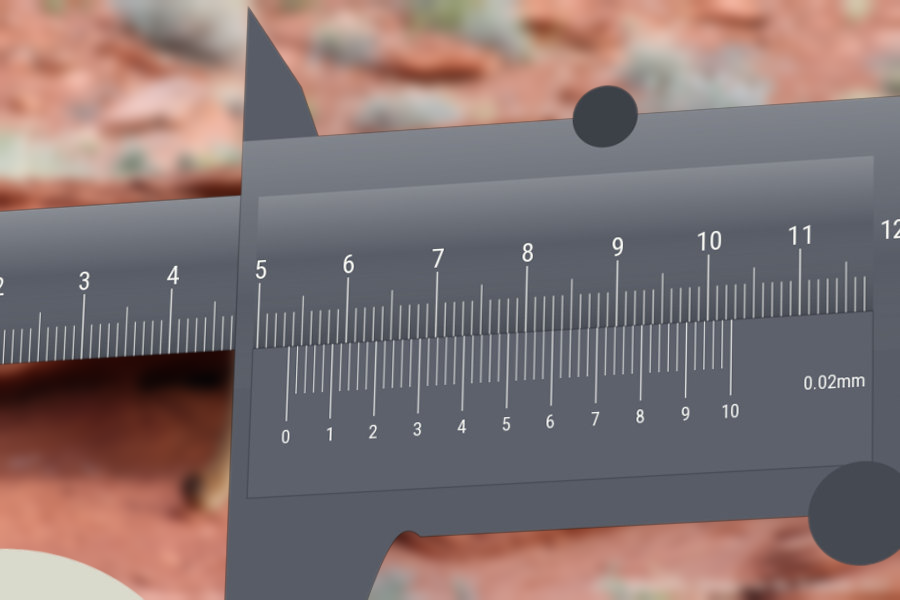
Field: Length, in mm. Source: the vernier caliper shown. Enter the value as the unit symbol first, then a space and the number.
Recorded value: mm 53.6
